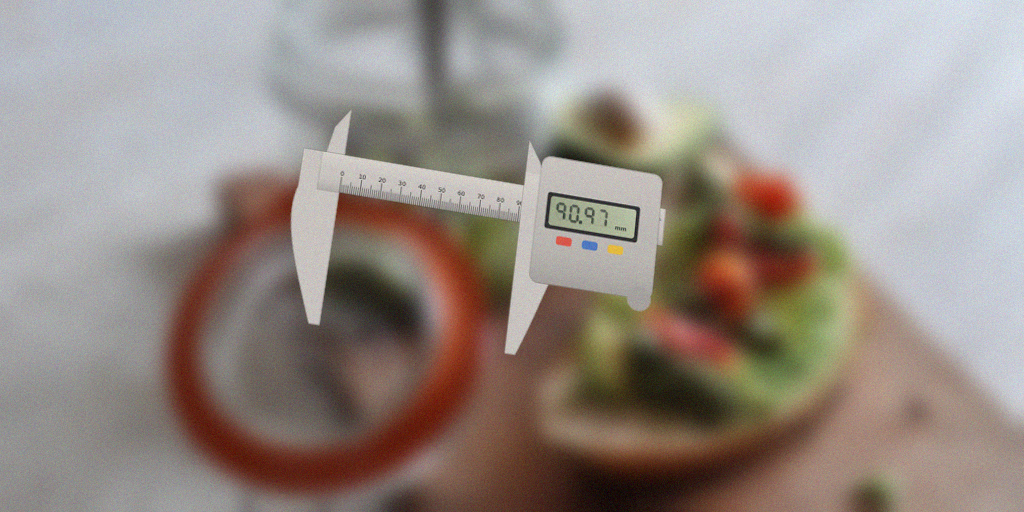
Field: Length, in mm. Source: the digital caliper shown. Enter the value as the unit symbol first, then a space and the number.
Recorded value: mm 90.97
